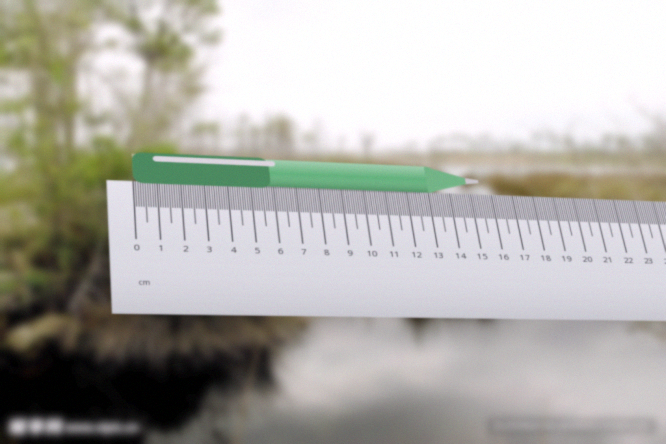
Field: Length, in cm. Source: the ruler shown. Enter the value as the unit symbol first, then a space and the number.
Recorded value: cm 15.5
